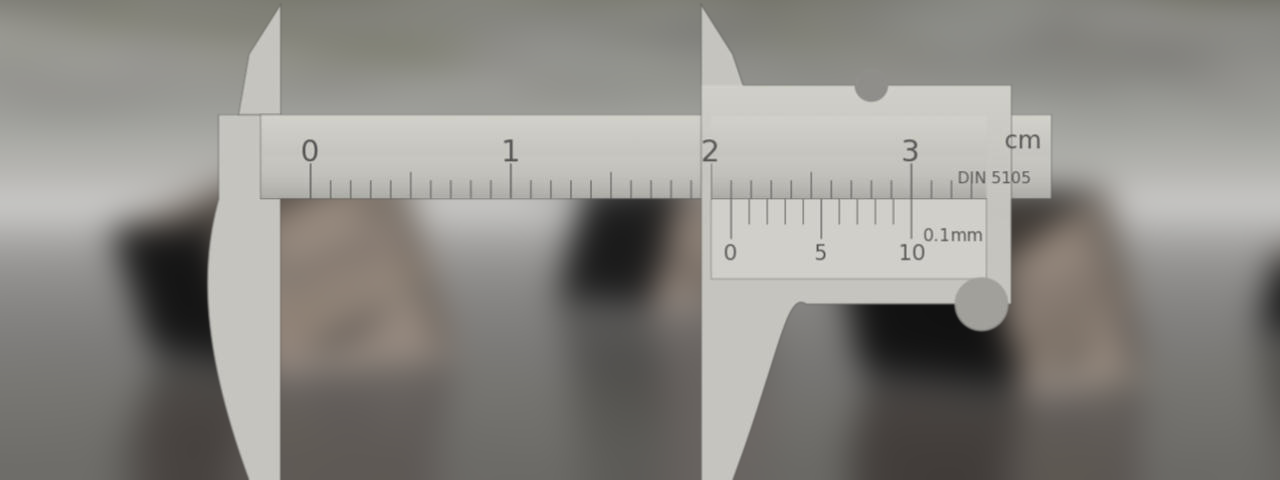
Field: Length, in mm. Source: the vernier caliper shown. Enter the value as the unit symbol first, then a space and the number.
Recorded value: mm 21.0
